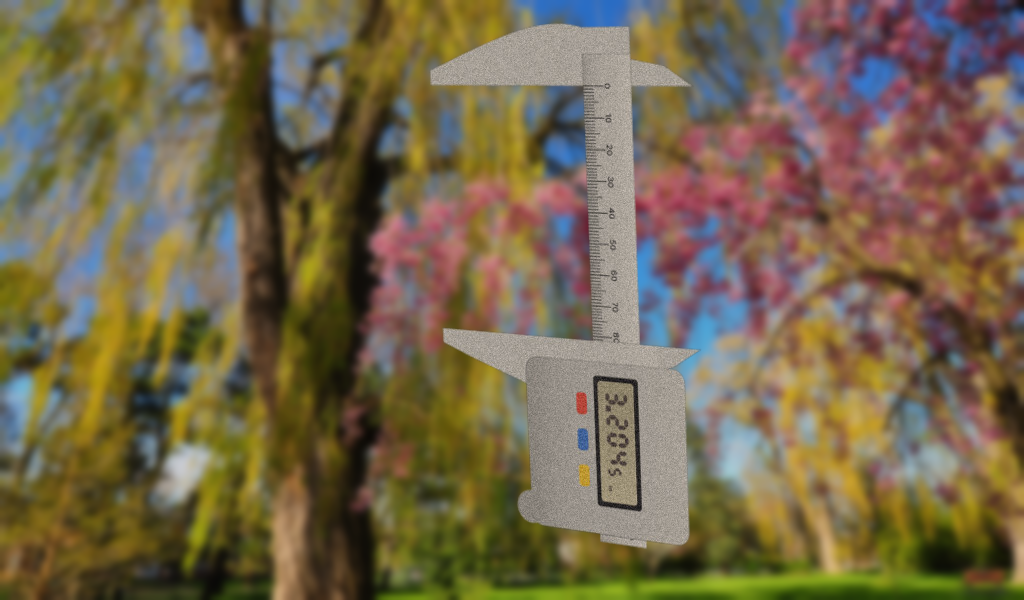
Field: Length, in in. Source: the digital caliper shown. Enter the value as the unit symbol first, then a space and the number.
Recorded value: in 3.2045
